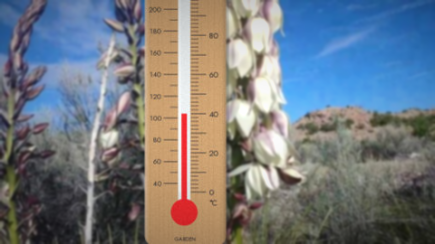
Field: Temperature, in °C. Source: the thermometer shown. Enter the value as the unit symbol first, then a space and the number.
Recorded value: °C 40
